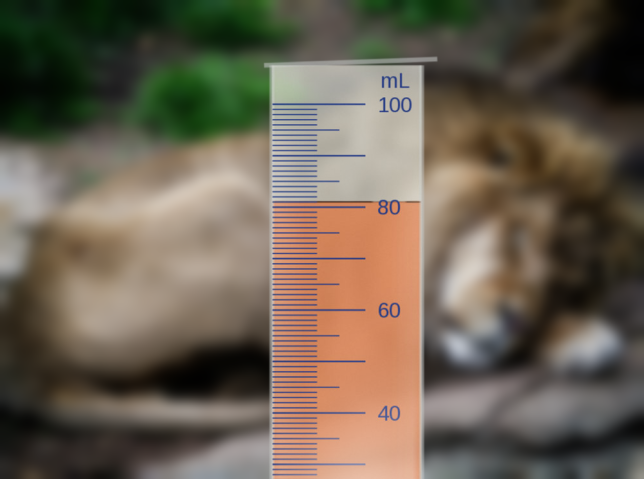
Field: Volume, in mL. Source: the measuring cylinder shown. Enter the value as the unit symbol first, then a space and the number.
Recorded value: mL 81
